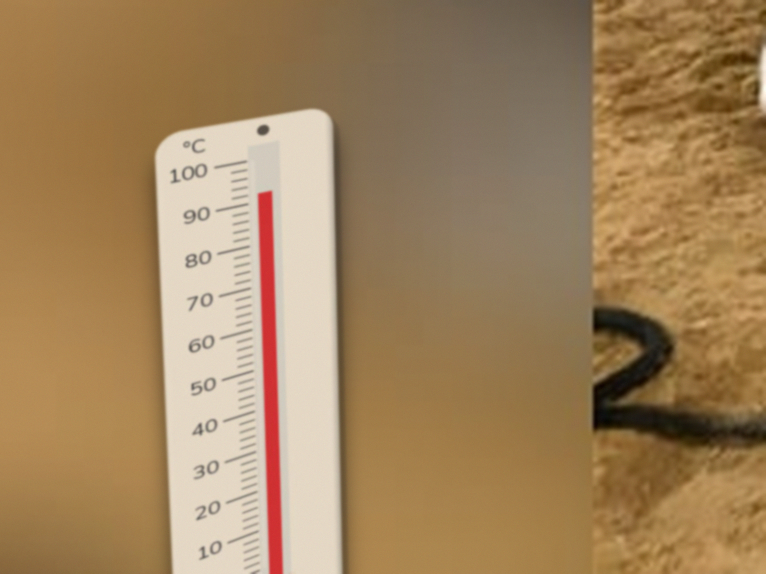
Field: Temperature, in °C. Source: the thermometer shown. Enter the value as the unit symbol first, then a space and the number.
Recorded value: °C 92
